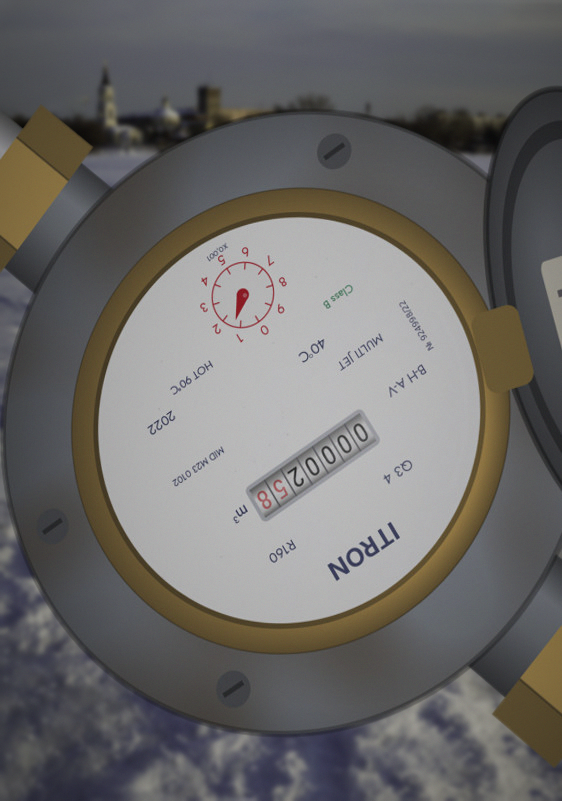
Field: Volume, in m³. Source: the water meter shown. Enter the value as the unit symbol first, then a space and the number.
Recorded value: m³ 2.581
